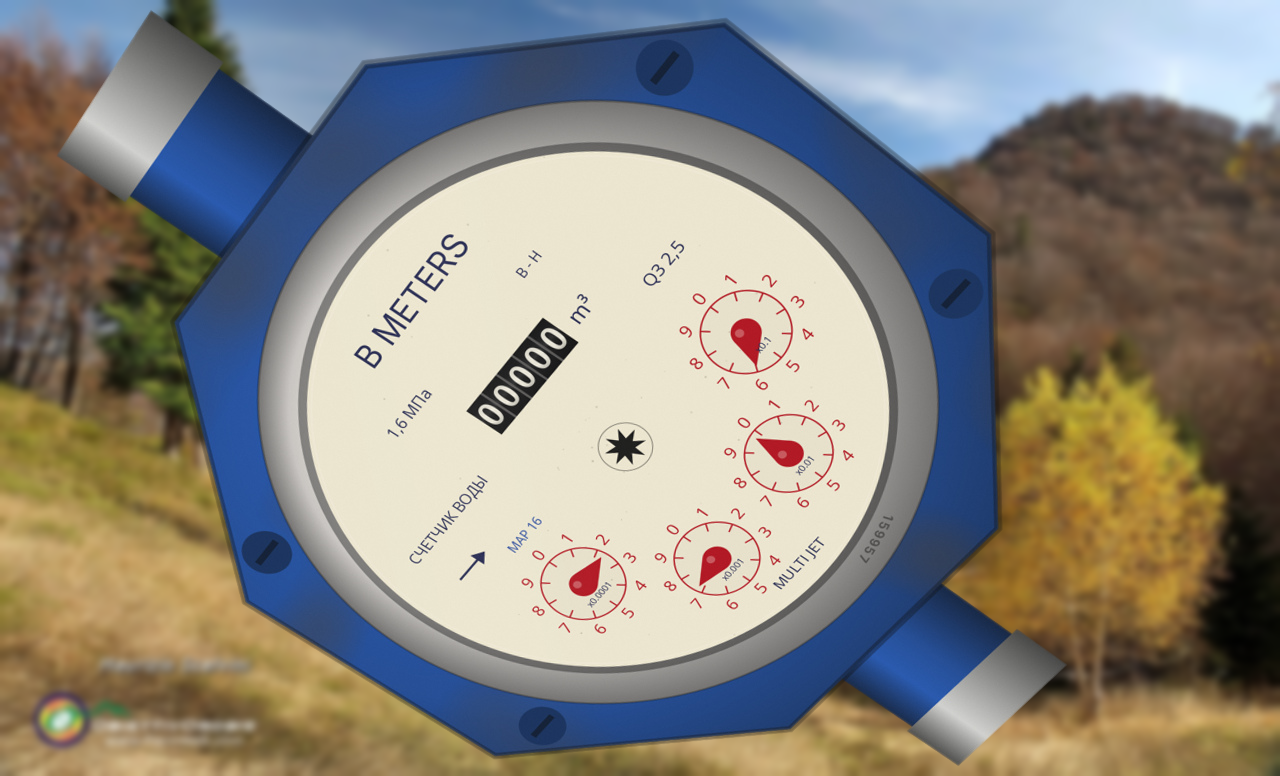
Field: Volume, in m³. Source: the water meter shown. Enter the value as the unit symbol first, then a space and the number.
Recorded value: m³ 0.5972
